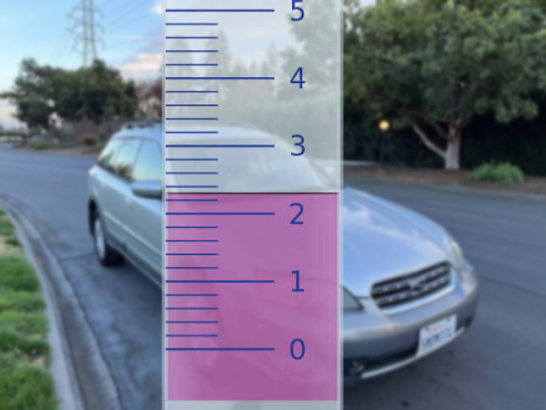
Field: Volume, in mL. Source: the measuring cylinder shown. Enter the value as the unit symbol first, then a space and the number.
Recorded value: mL 2.3
